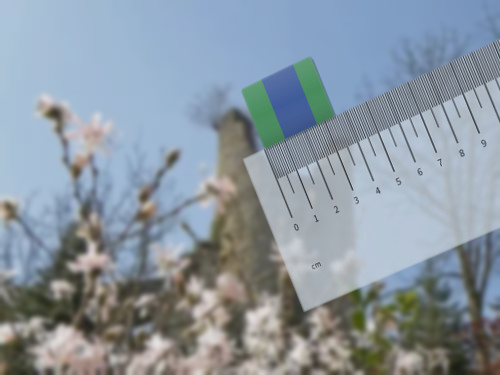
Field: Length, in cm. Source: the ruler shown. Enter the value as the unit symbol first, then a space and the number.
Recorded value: cm 3.5
